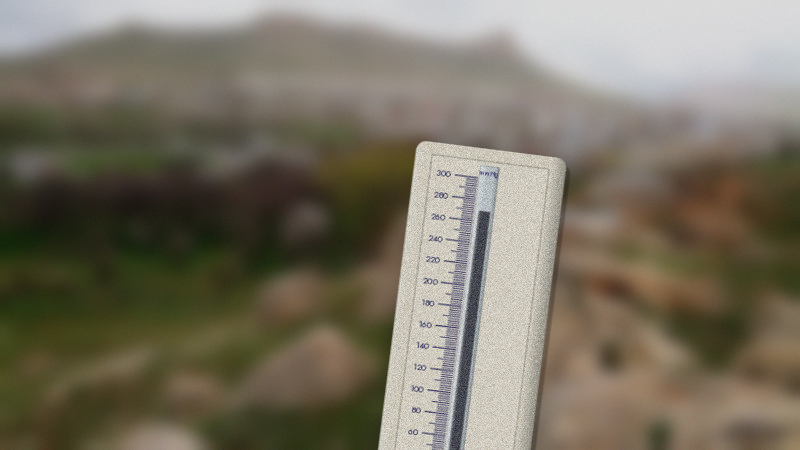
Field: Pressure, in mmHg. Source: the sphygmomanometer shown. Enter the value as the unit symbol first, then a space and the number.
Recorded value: mmHg 270
